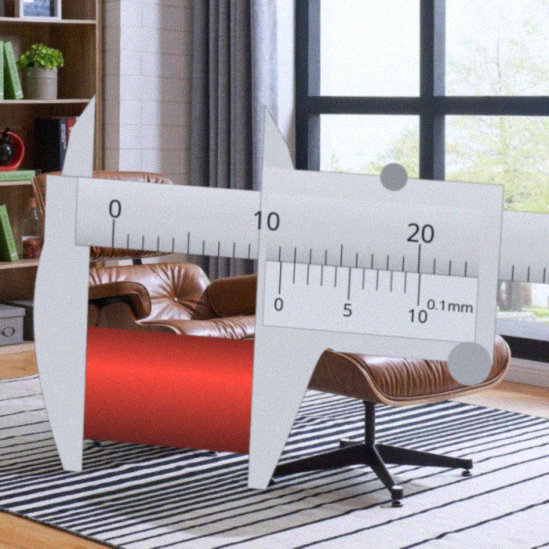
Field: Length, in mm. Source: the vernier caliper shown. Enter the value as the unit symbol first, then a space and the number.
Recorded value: mm 11.1
